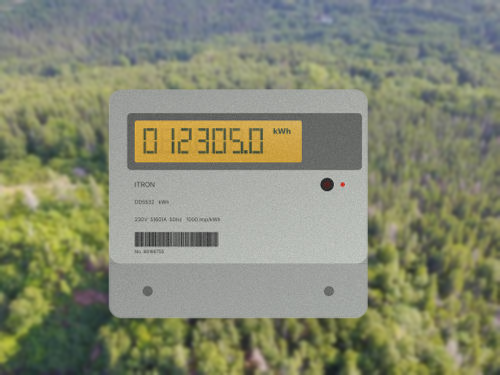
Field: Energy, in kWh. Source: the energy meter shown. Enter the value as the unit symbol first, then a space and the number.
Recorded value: kWh 12305.0
